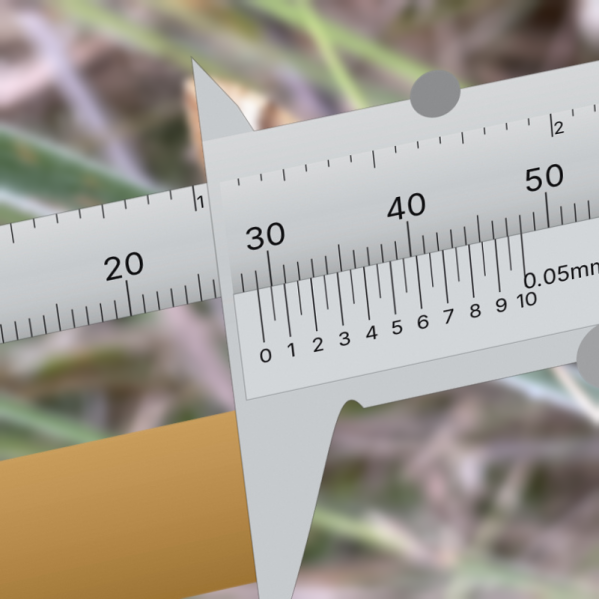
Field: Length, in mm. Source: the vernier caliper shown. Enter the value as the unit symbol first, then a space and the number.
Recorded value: mm 29.0
